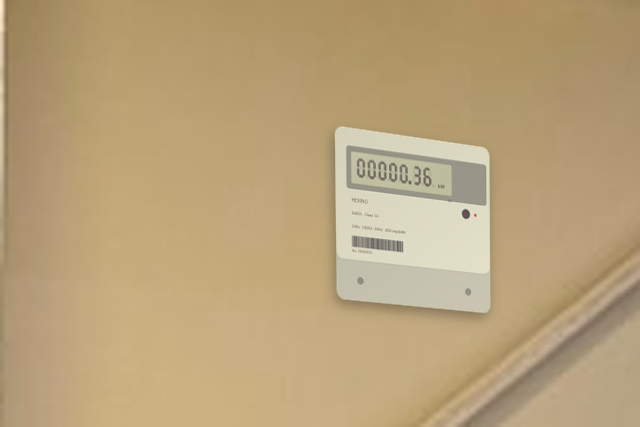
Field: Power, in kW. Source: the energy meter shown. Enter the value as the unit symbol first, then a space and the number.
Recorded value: kW 0.36
